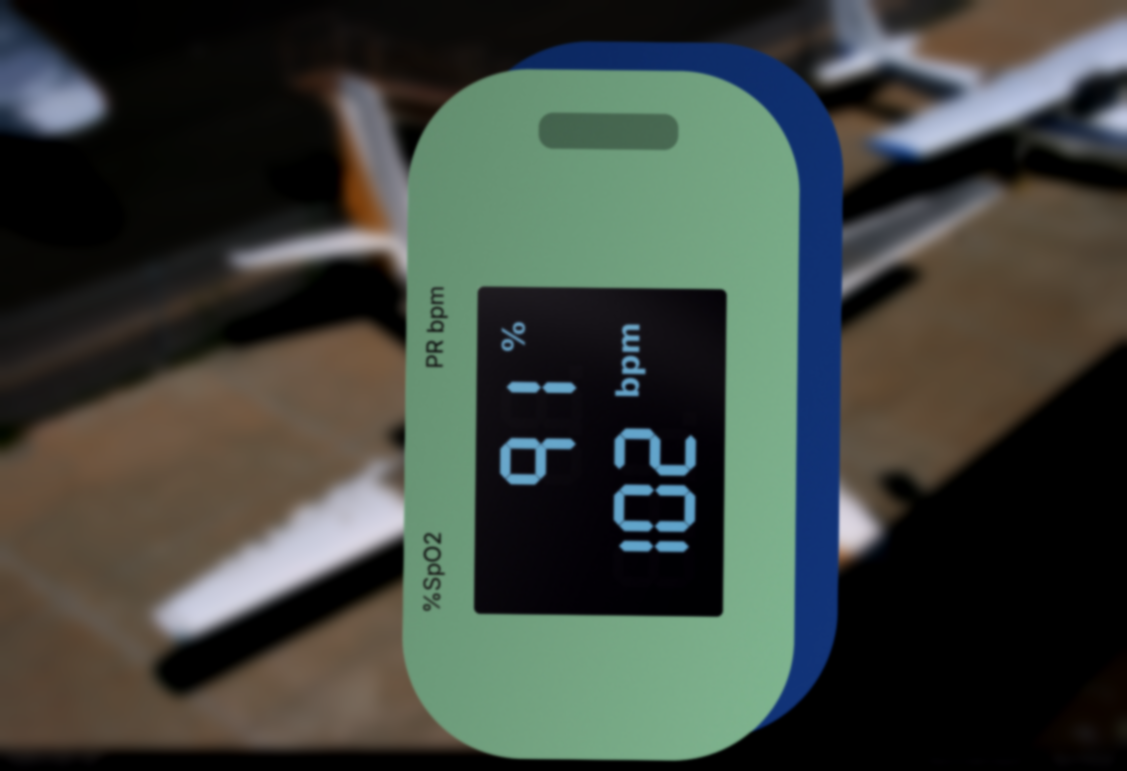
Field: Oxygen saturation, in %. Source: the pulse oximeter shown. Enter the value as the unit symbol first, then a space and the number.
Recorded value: % 91
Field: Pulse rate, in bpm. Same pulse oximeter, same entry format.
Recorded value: bpm 102
